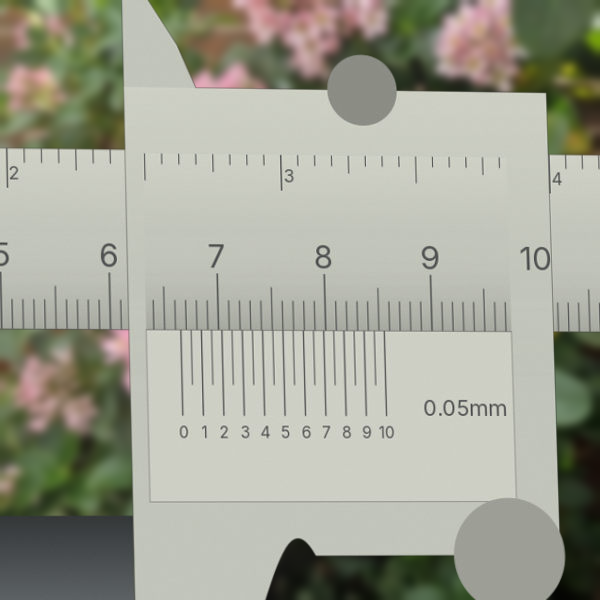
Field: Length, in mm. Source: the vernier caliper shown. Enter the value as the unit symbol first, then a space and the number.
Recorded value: mm 66.5
